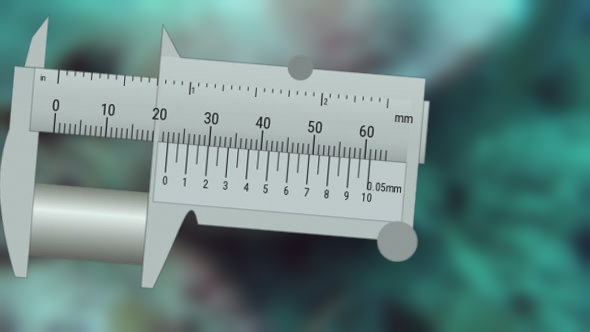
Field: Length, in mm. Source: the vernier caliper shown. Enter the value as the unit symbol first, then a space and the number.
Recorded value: mm 22.0
